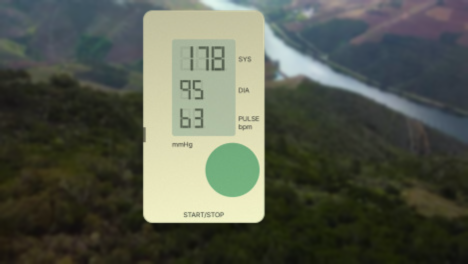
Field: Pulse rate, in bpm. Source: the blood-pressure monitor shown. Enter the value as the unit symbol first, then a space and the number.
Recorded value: bpm 63
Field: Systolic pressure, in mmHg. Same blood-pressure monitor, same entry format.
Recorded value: mmHg 178
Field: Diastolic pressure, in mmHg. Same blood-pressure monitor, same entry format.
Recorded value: mmHg 95
